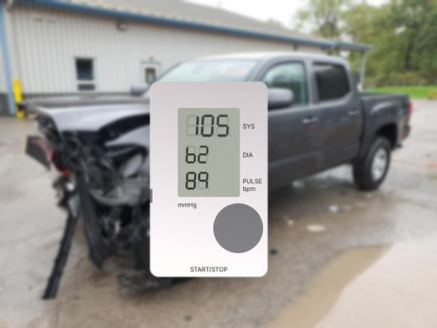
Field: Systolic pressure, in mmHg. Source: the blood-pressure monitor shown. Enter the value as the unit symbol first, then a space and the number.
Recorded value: mmHg 105
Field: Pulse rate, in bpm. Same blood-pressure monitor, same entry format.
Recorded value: bpm 89
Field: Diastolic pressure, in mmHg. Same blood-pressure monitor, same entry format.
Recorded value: mmHg 62
